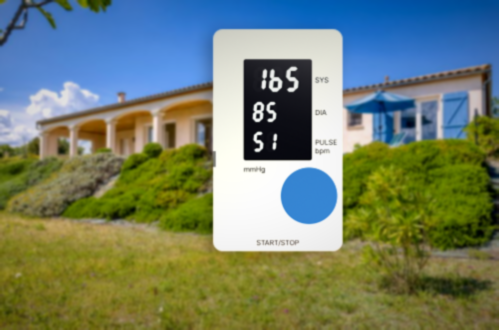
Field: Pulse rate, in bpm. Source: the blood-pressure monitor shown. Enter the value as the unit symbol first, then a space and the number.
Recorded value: bpm 51
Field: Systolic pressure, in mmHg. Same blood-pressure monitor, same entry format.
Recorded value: mmHg 165
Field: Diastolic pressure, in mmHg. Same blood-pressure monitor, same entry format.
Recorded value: mmHg 85
